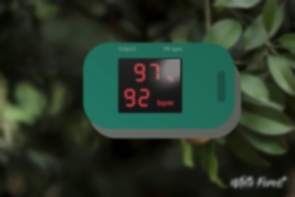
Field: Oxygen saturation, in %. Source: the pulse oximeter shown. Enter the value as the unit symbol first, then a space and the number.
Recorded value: % 97
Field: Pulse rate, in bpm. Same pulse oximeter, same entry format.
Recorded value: bpm 92
